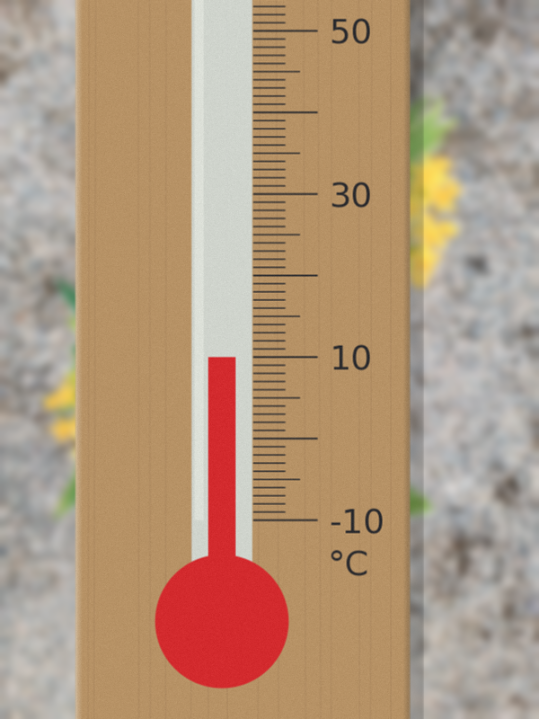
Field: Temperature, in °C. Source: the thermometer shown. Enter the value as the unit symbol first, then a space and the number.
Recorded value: °C 10
